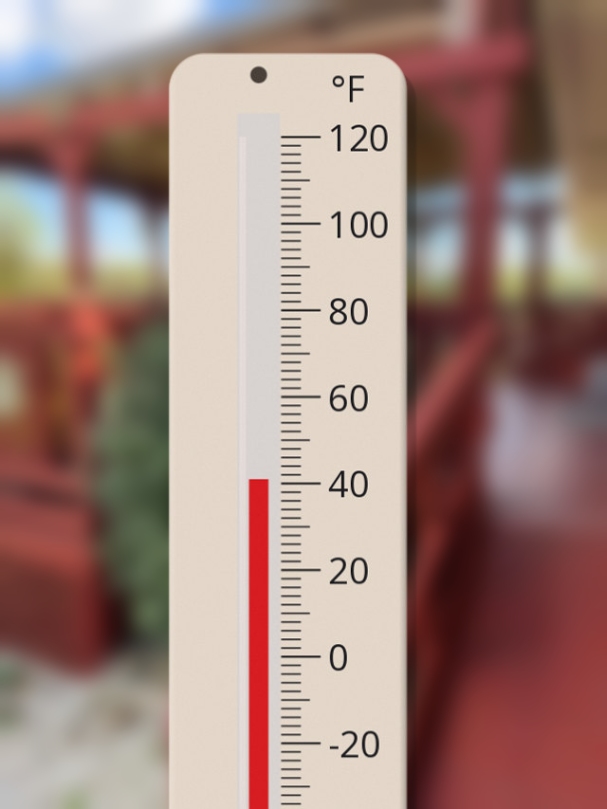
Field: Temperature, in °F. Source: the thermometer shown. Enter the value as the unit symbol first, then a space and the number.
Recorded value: °F 41
